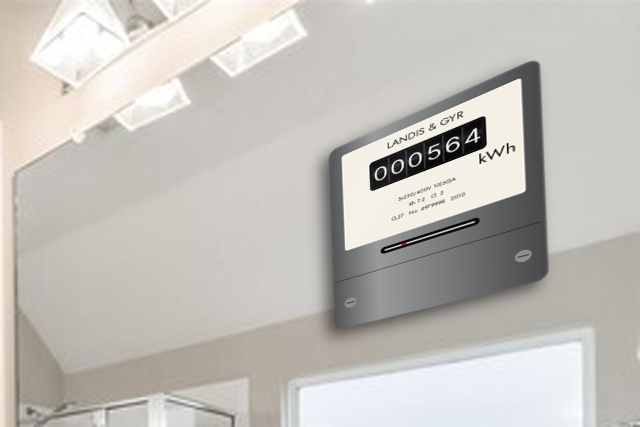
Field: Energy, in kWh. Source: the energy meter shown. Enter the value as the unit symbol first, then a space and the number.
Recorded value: kWh 564
